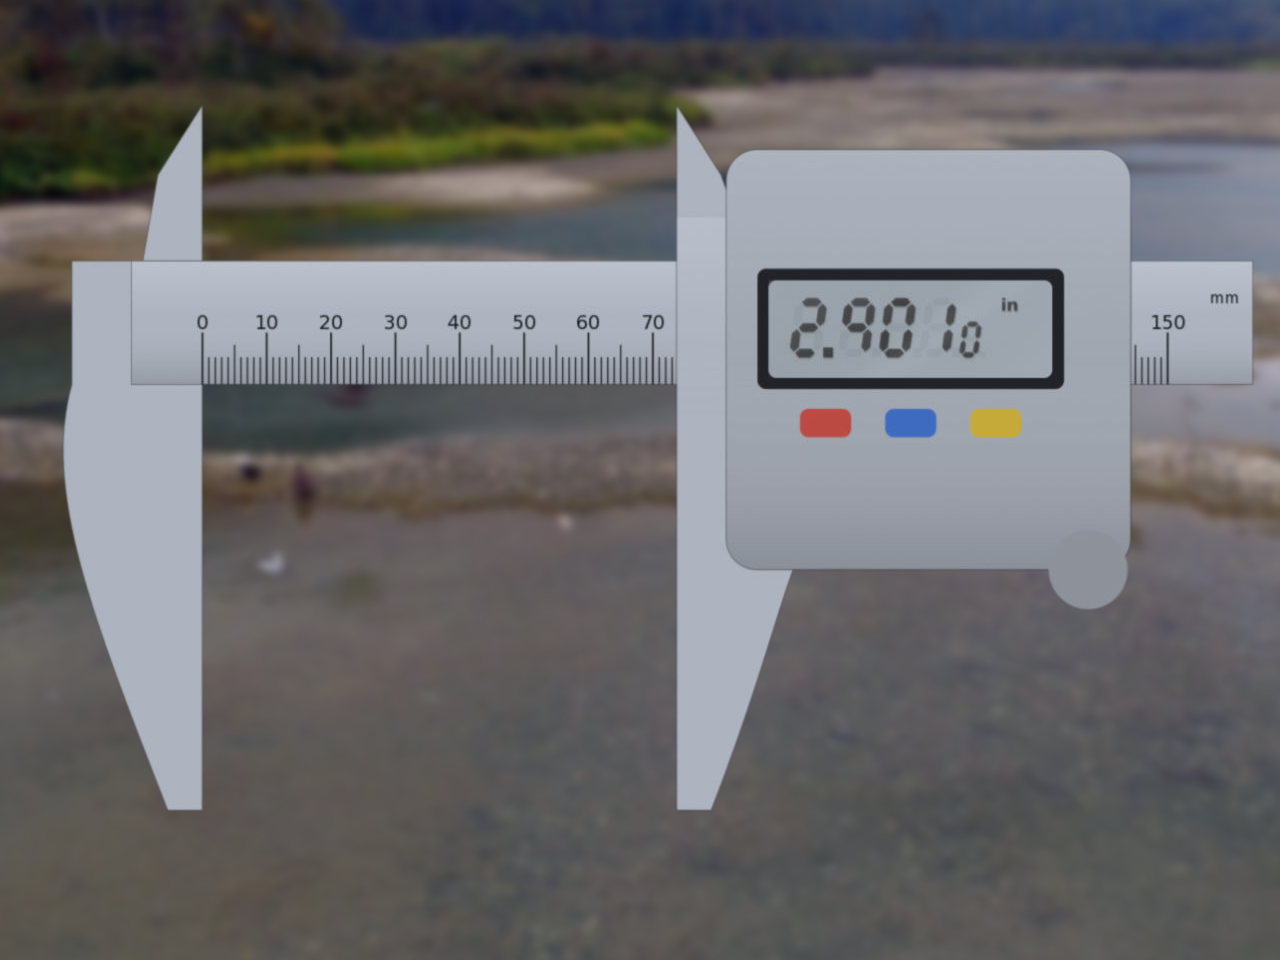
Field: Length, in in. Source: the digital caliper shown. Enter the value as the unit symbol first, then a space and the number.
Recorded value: in 2.9010
